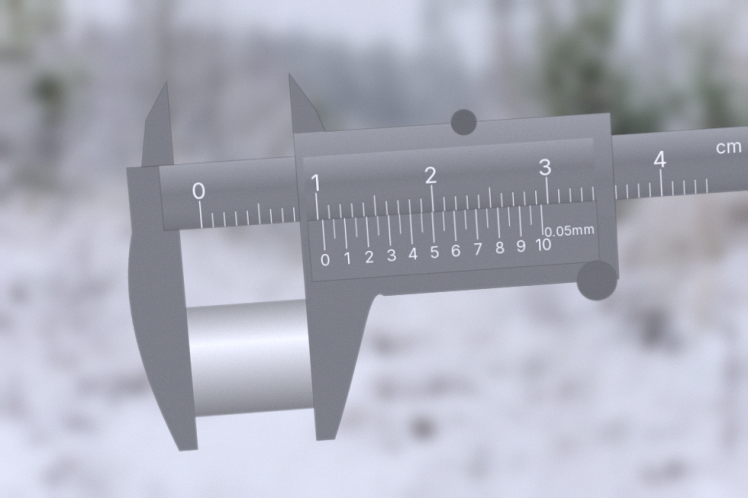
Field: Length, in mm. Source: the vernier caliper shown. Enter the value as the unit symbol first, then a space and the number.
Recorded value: mm 10.4
